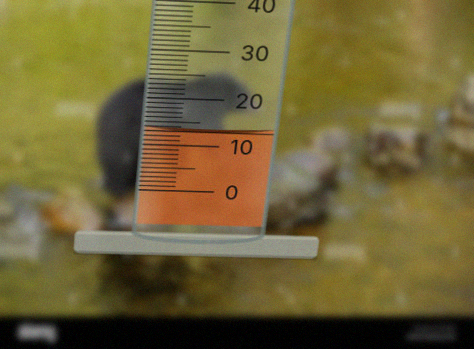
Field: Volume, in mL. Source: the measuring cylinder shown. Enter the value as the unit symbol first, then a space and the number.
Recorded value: mL 13
